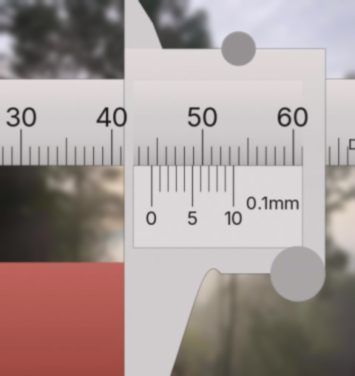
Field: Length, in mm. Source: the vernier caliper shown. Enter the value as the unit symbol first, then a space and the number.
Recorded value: mm 44.4
